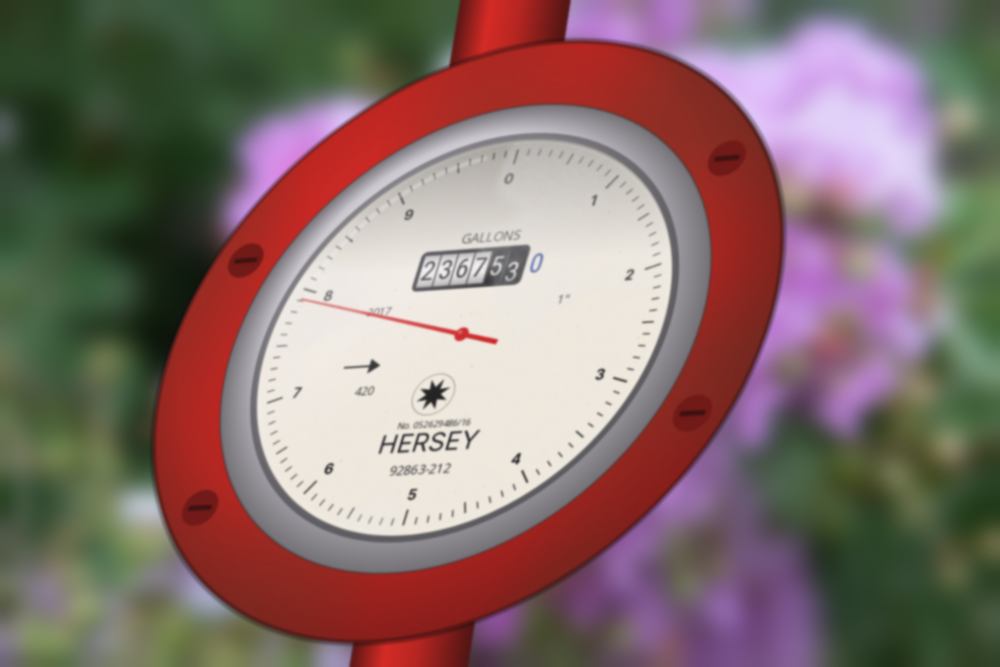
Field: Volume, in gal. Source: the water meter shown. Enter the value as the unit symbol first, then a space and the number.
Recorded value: gal 2367527.9
